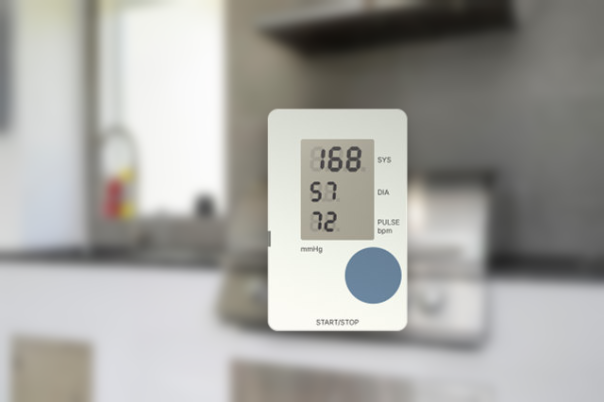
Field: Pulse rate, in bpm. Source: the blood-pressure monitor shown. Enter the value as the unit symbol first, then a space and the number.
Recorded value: bpm 72
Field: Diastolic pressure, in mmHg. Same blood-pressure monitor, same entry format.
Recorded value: mmHg 57
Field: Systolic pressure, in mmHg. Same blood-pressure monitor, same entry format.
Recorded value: mmHg 168
